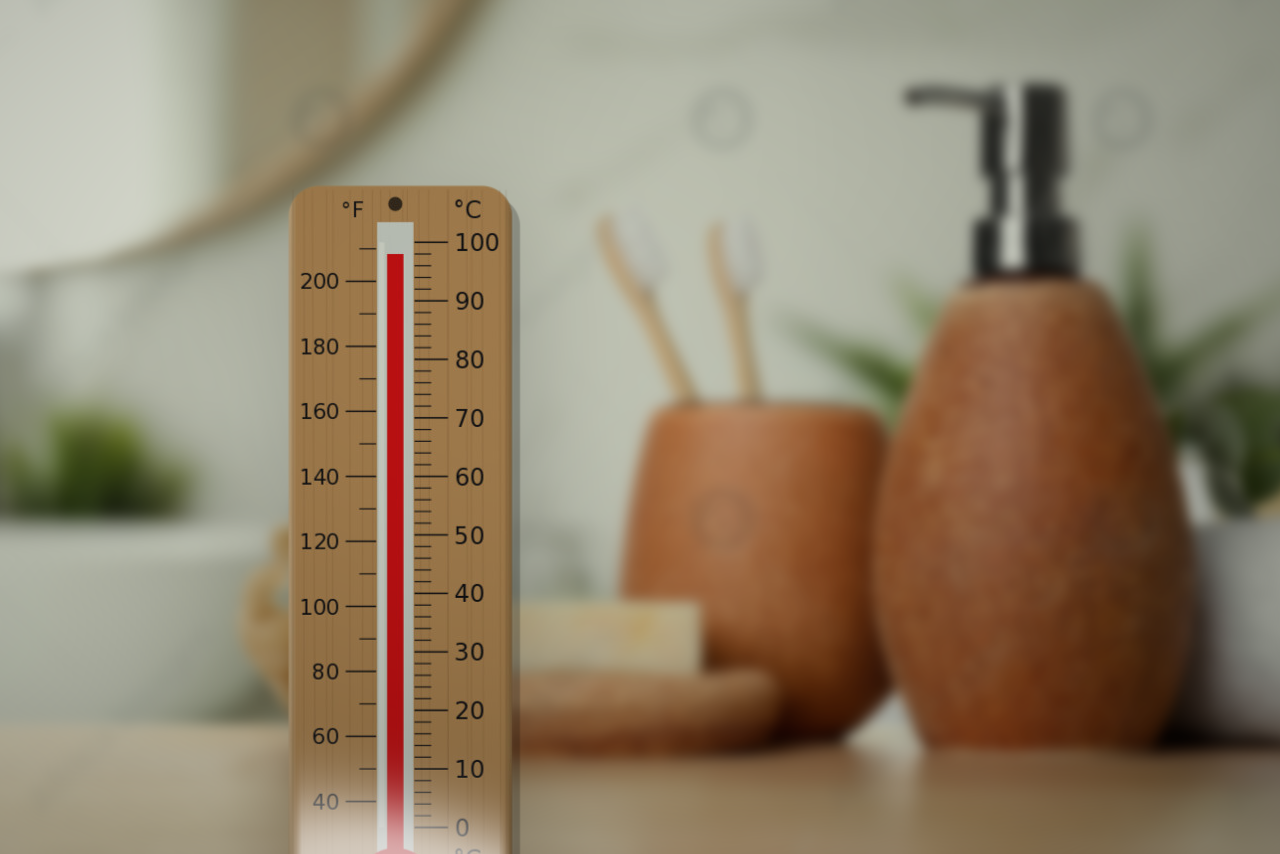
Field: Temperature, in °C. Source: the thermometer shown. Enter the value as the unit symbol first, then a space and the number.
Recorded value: °C 98
